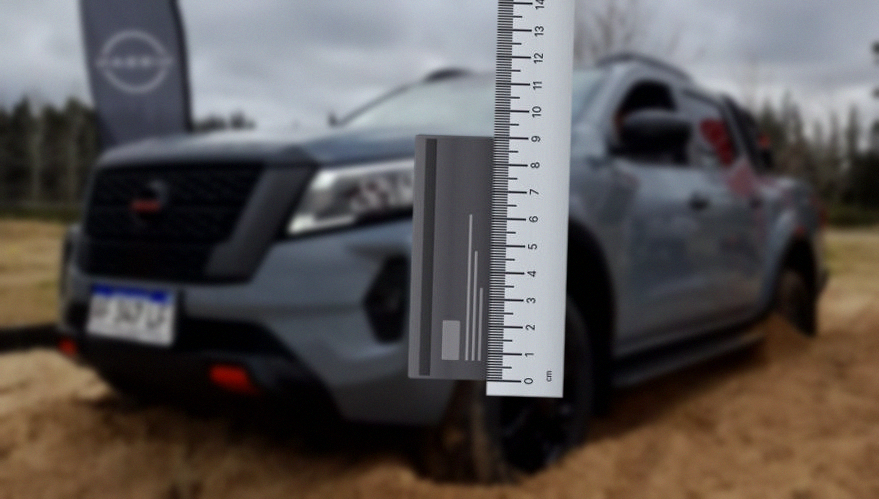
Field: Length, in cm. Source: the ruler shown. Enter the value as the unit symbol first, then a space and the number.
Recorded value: cm 9
